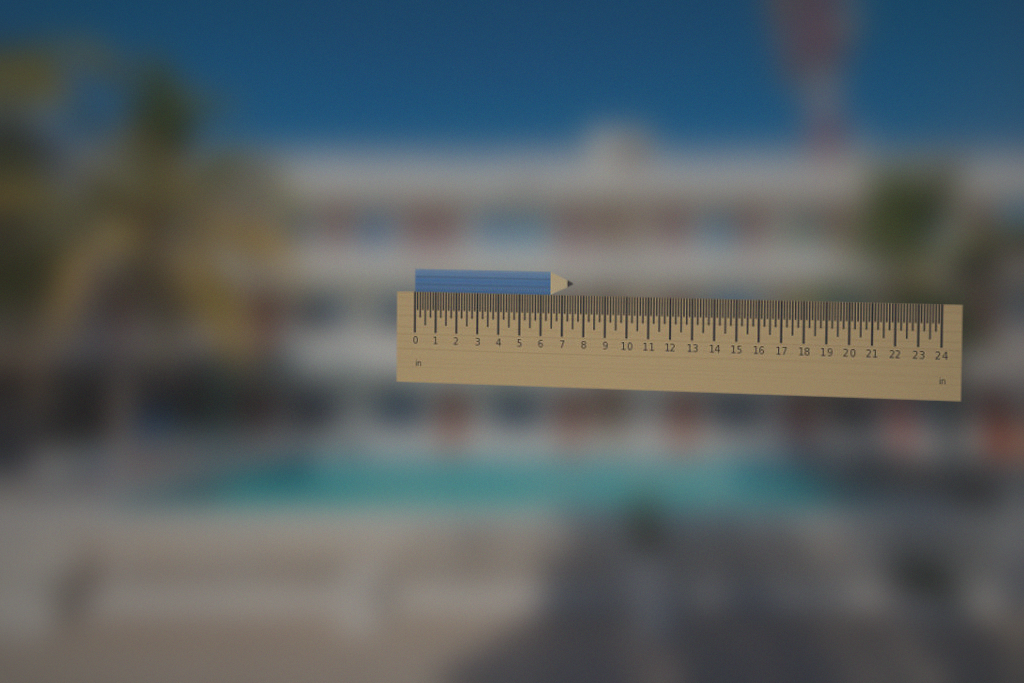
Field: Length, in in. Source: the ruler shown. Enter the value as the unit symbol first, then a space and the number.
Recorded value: in 7.5
